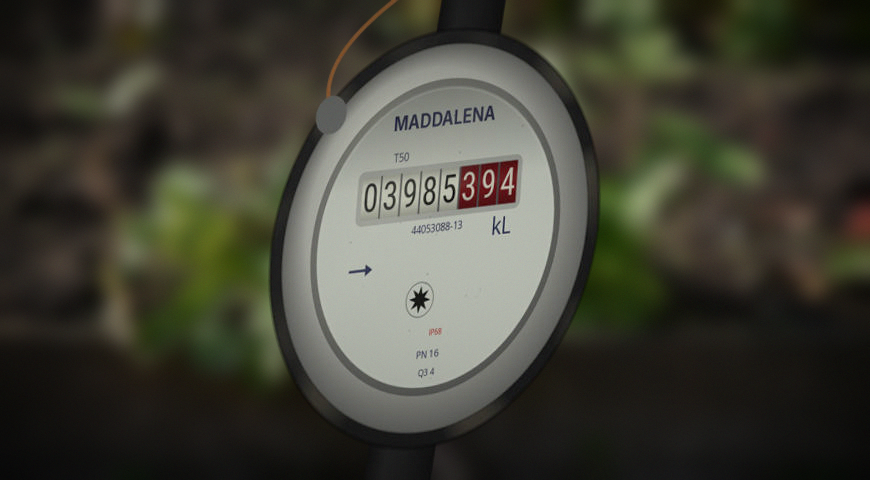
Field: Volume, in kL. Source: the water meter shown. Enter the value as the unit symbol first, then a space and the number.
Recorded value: kL 3985.394
